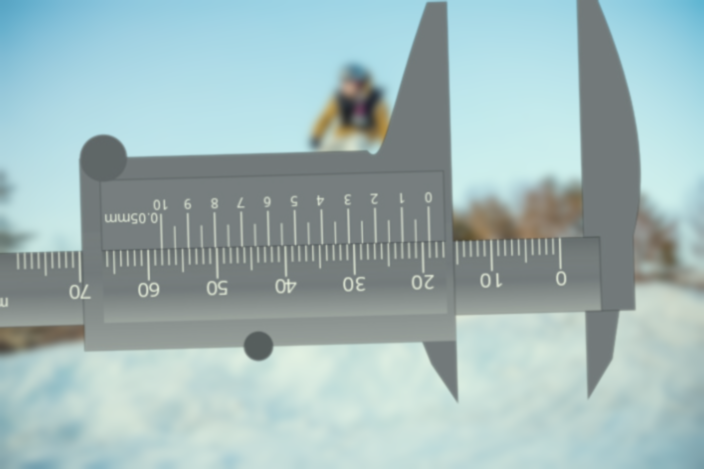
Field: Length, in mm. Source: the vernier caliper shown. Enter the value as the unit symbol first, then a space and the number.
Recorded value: mm 19.0
